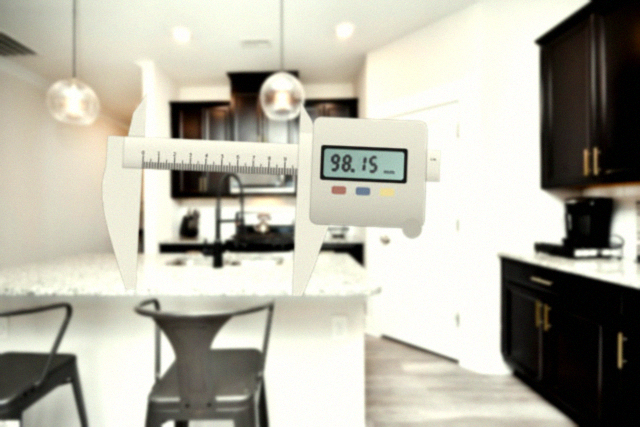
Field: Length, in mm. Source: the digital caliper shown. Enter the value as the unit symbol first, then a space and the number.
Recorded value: mm 98.15
